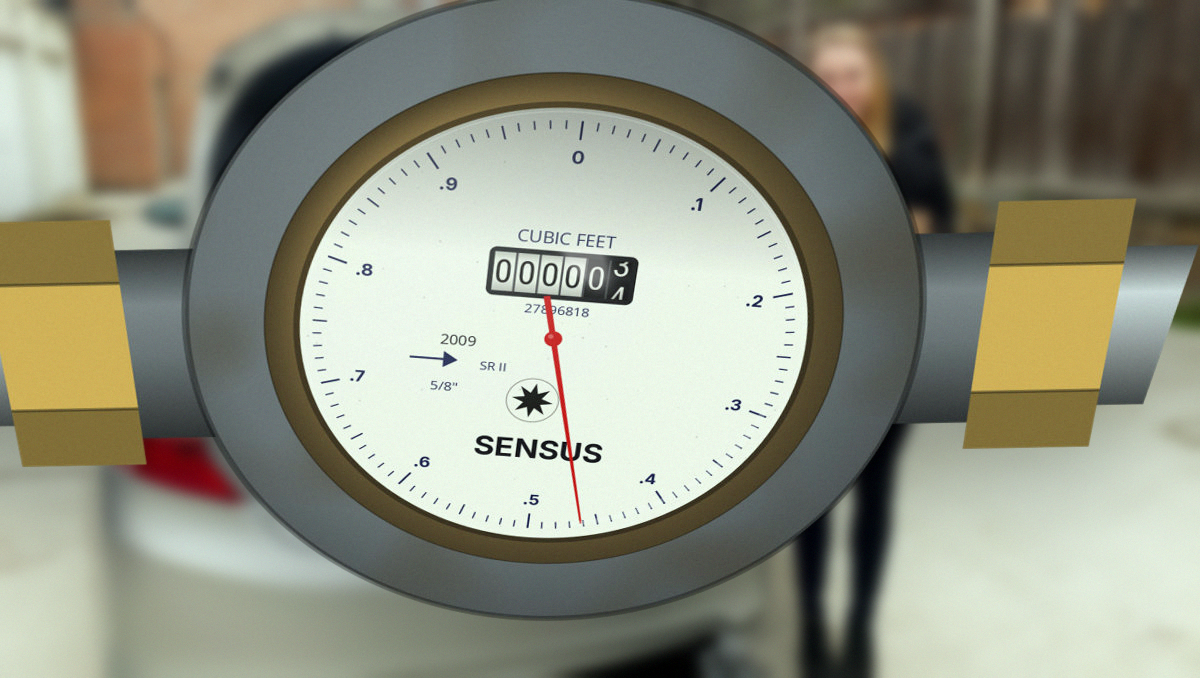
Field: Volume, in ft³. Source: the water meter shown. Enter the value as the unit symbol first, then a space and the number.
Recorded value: ft³ 3.46
